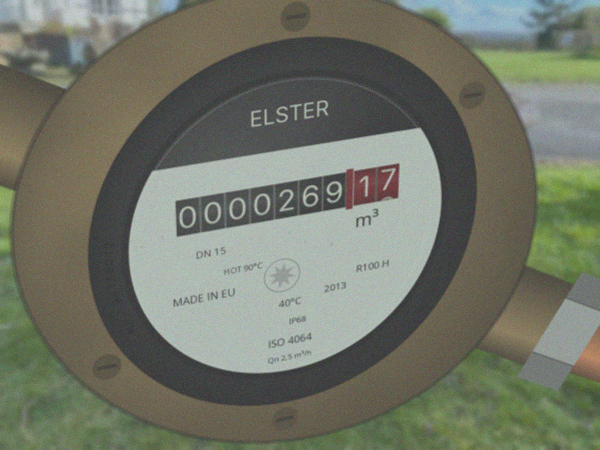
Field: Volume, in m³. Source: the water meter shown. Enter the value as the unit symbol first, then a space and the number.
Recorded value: m³ 269.17
